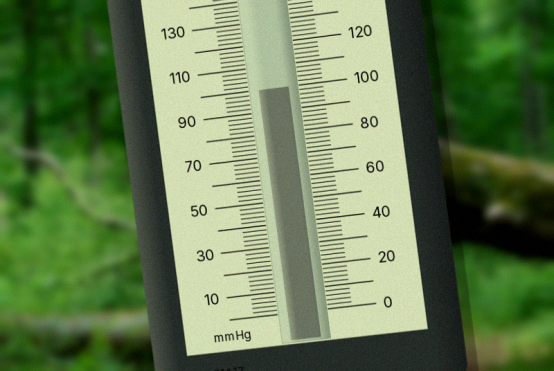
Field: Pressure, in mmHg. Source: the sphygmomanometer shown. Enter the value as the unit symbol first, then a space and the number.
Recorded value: mmHg 100
